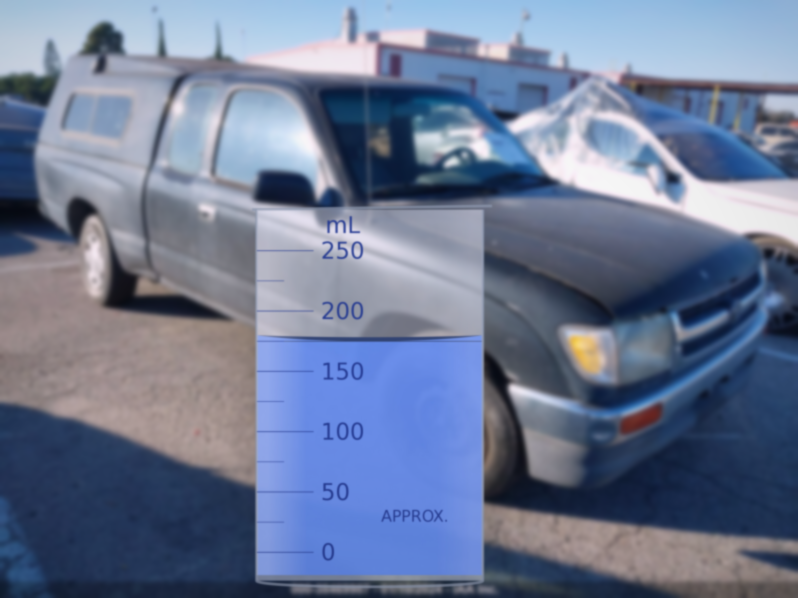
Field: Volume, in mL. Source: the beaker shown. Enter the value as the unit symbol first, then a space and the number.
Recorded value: mL 175
